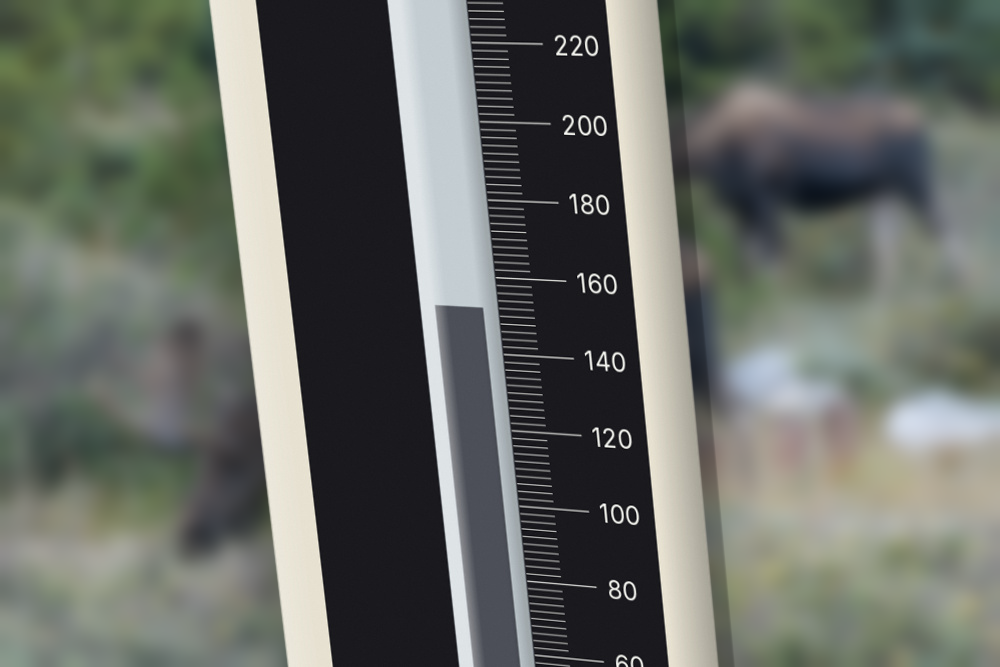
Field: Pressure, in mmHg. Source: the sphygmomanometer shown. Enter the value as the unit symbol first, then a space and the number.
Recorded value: mmHg 152
